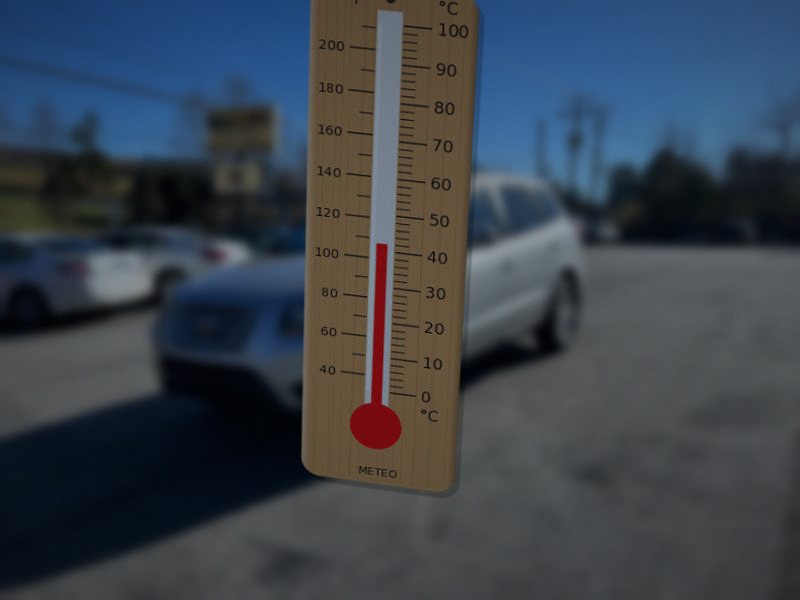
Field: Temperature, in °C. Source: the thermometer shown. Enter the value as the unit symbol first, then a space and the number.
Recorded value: °C 42
